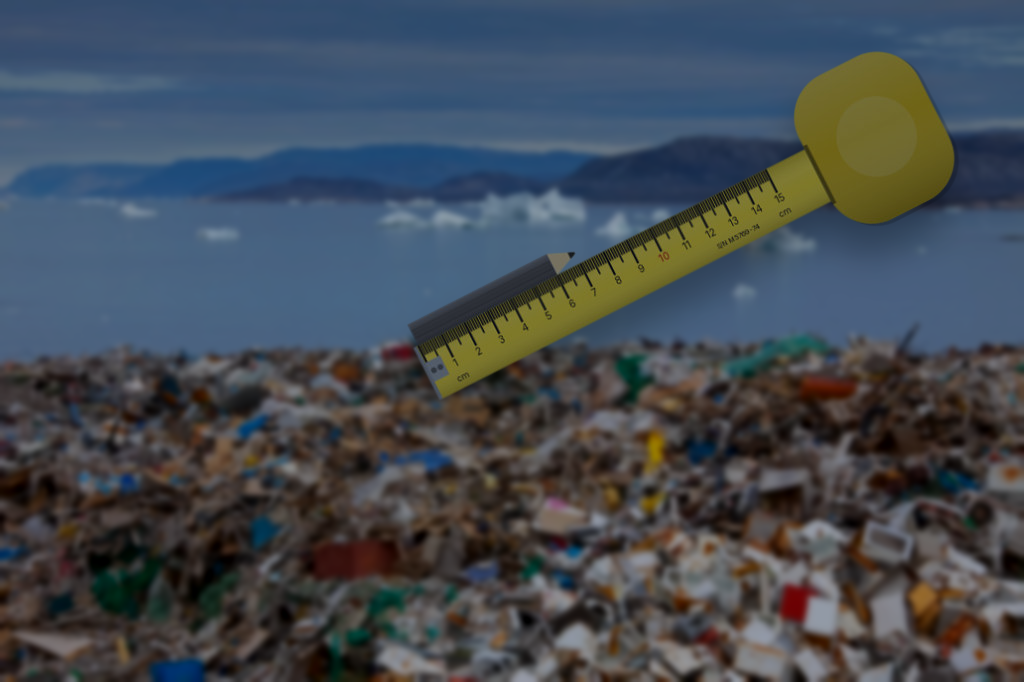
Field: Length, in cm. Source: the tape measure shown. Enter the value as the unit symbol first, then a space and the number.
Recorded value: cm 7
